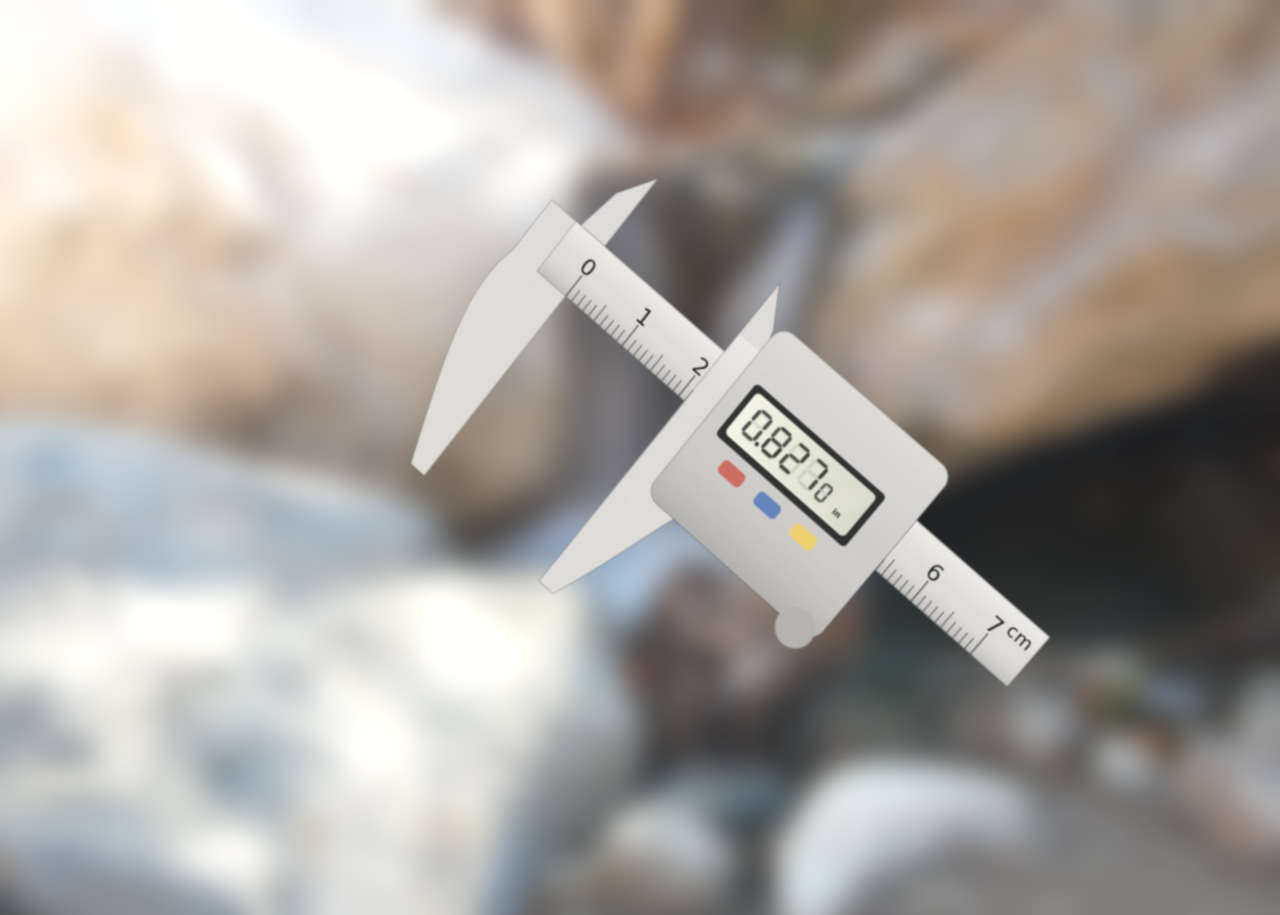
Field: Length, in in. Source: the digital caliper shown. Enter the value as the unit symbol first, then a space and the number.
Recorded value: in 0.8270
